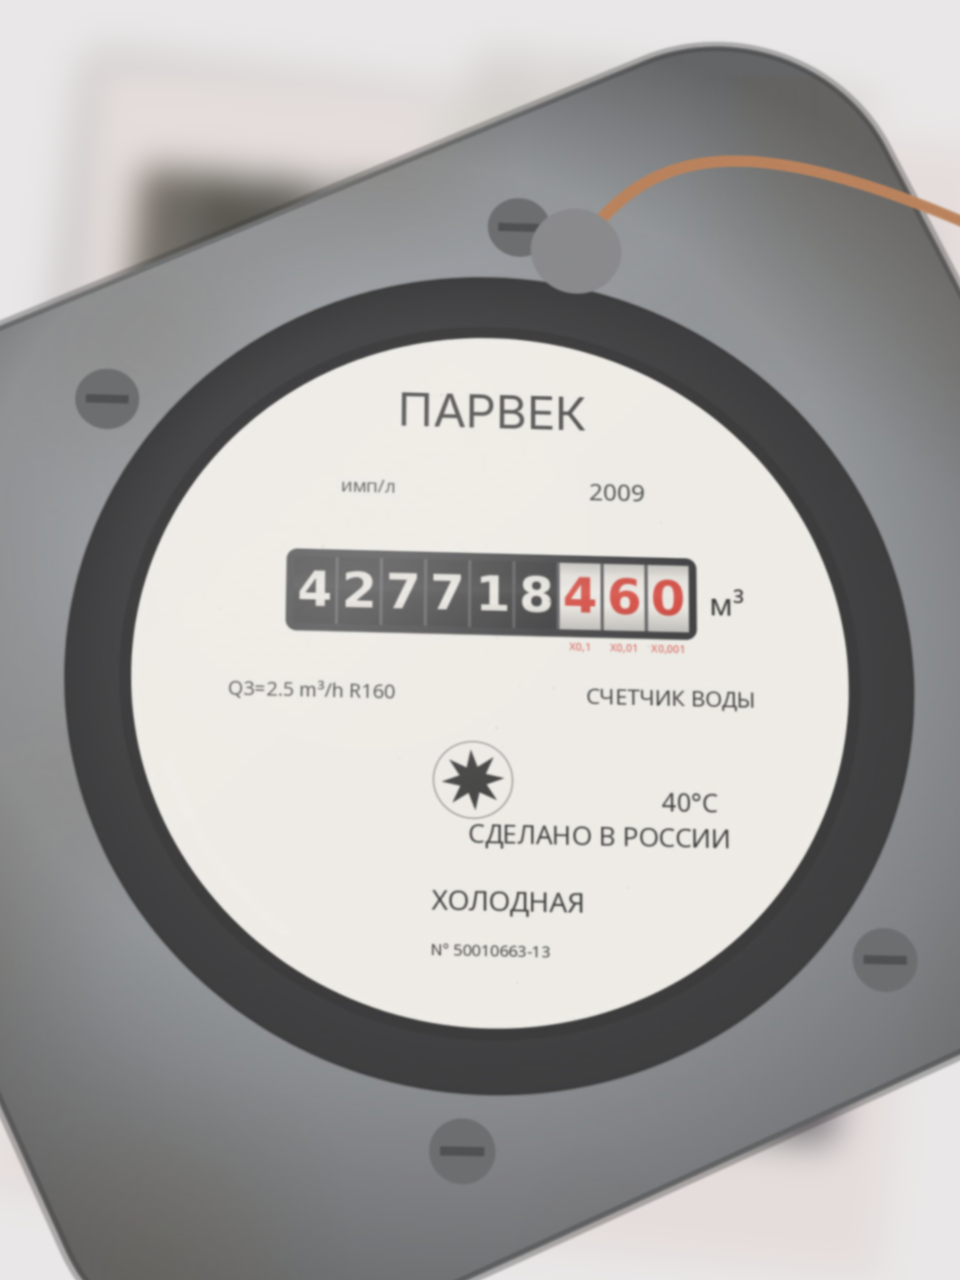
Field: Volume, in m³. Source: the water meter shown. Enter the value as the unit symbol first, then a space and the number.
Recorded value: m³ 427718.460
